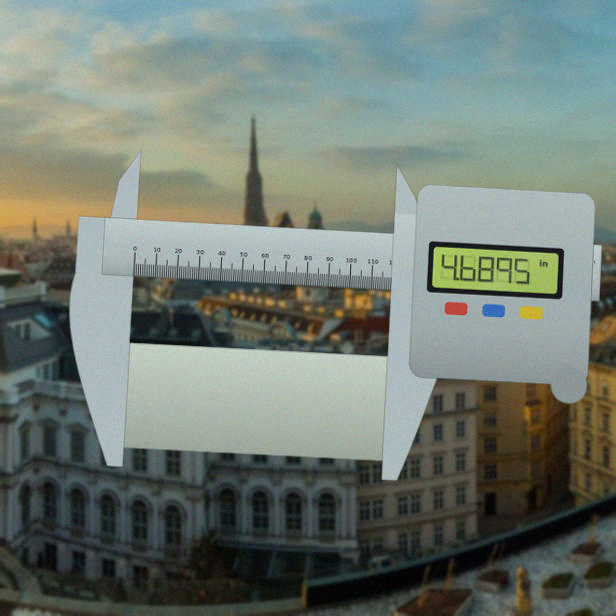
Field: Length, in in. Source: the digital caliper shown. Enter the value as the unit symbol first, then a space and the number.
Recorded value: in 4.6895
